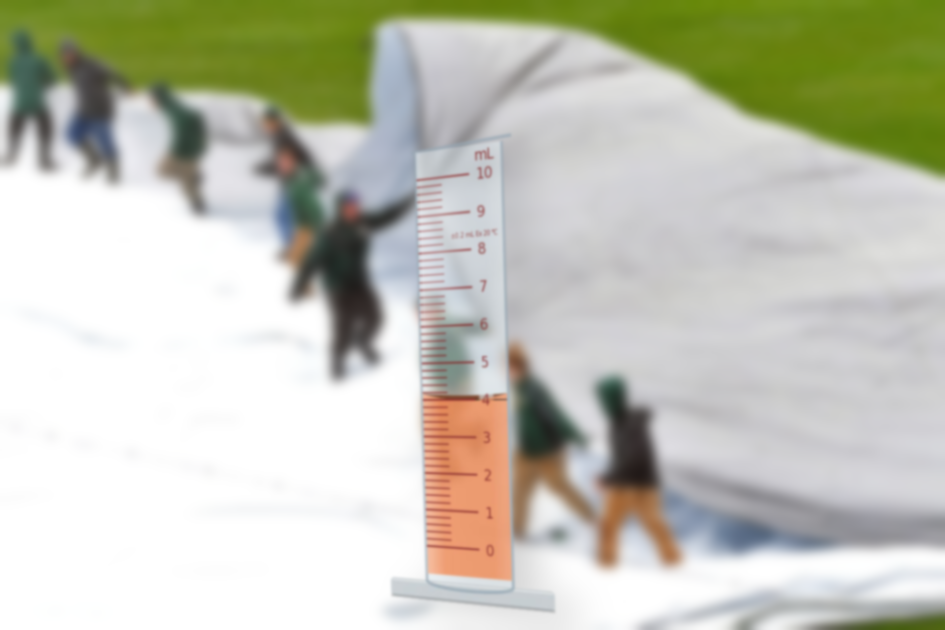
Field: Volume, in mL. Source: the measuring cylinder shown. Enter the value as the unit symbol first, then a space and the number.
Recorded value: mL 4
